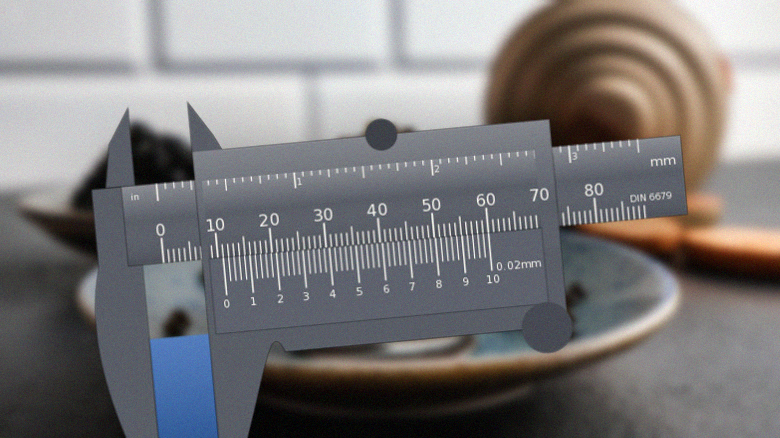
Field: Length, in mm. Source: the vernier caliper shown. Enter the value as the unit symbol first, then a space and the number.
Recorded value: mm 11.0
